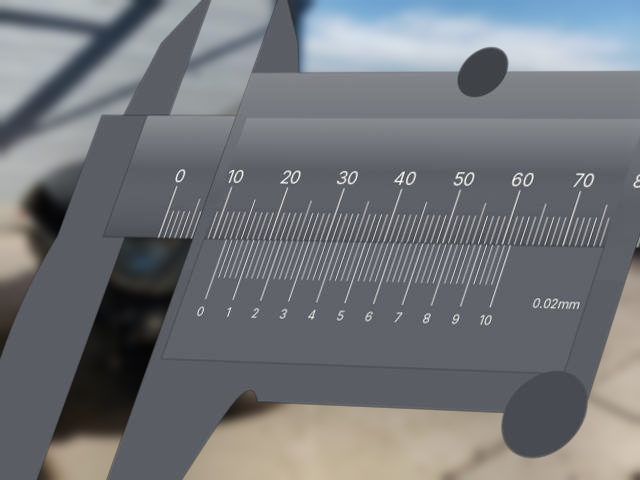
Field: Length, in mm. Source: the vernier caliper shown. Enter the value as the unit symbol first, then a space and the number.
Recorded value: mm 12.4
